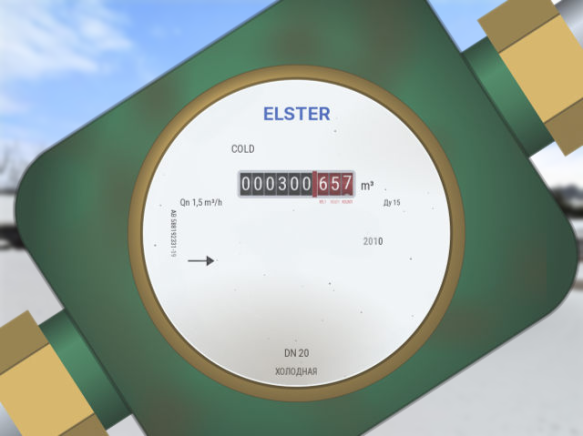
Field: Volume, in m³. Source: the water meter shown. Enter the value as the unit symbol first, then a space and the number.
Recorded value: m³ 300.657
